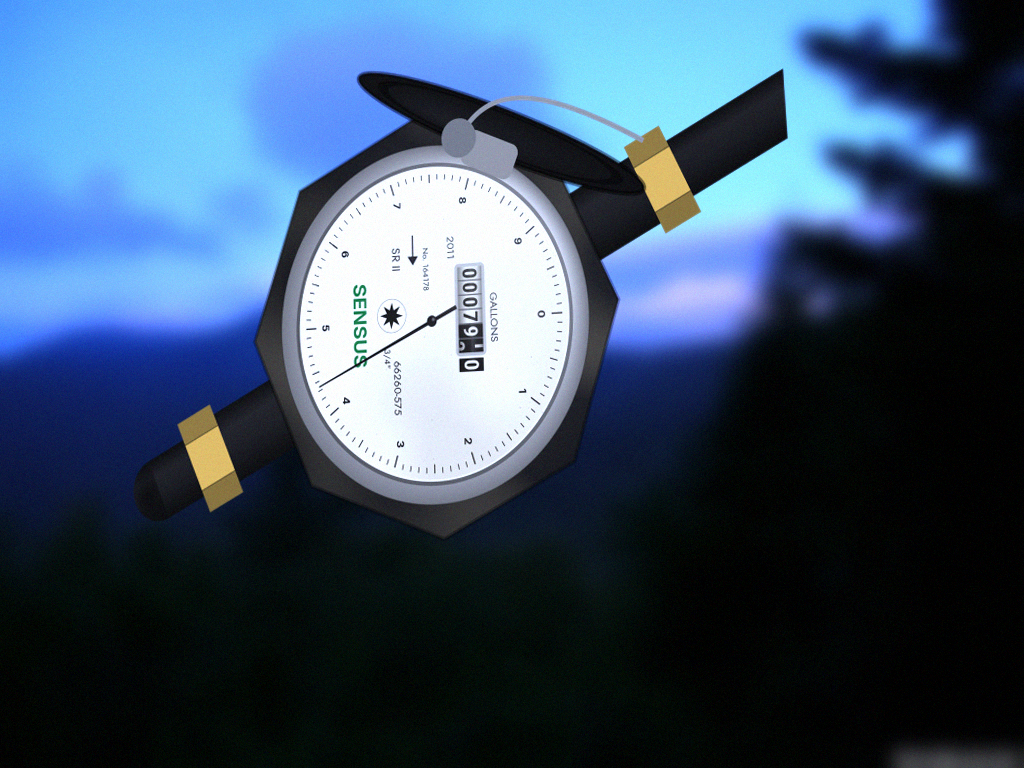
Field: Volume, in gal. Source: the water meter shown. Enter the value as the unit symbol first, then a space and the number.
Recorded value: gal 7914.3
